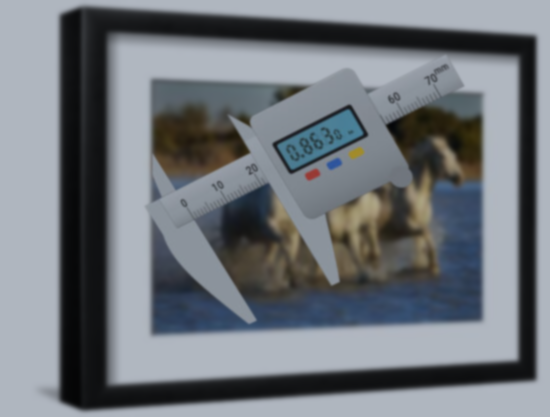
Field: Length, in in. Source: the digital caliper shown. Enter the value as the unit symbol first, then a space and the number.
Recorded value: in 0.8630
